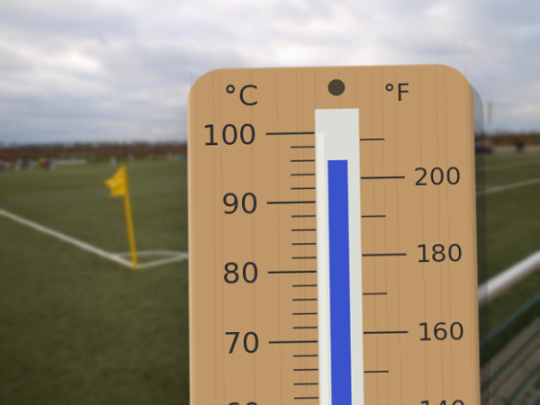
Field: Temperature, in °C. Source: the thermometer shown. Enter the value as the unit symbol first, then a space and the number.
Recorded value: °C 96
